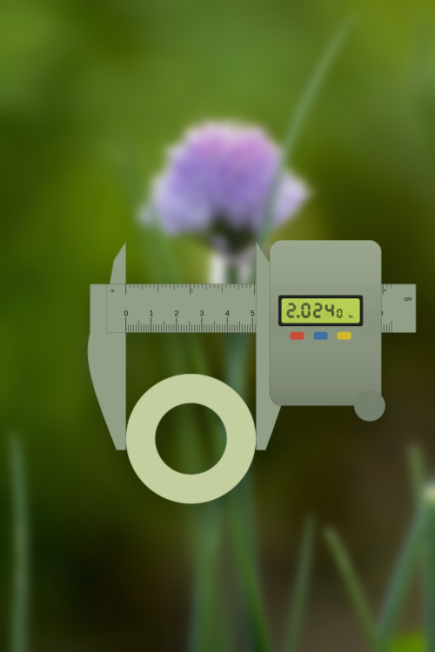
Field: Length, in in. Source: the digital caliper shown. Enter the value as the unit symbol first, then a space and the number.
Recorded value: in 2.0240
